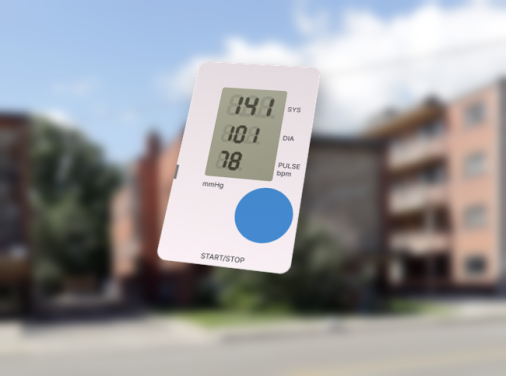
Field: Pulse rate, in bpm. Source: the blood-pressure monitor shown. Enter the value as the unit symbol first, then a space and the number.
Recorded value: bpm 78
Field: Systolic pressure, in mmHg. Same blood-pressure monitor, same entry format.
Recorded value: mmHg 141
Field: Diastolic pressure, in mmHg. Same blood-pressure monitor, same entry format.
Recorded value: mmHg 101
